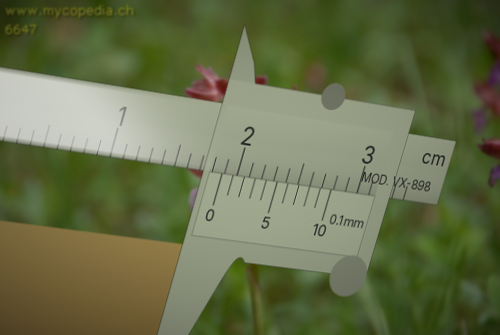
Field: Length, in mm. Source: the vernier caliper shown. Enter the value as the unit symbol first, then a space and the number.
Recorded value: mm 18.8
